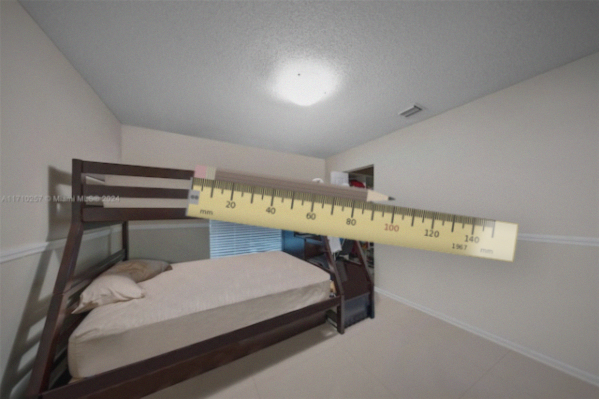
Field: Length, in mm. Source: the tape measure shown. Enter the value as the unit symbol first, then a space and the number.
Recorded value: mm 100
